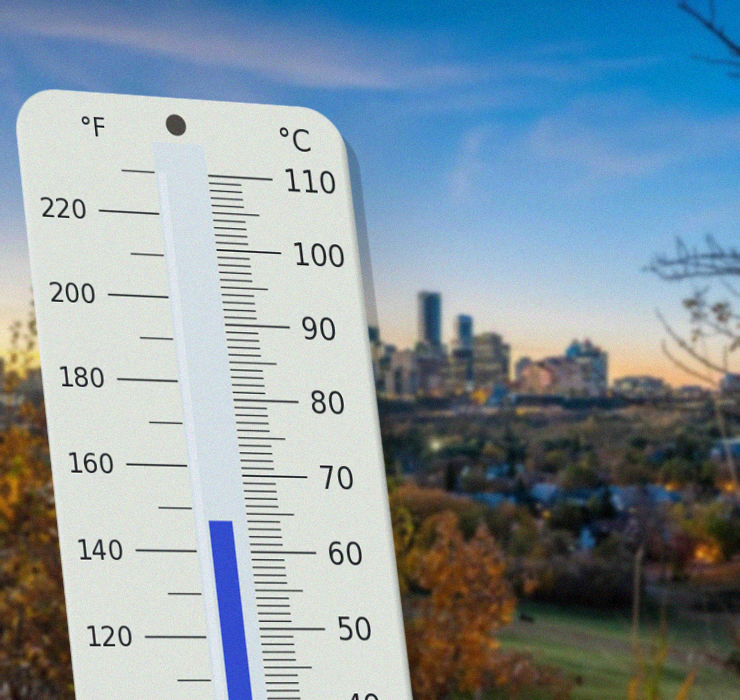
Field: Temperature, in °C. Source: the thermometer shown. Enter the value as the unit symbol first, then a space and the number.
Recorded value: °C 64
